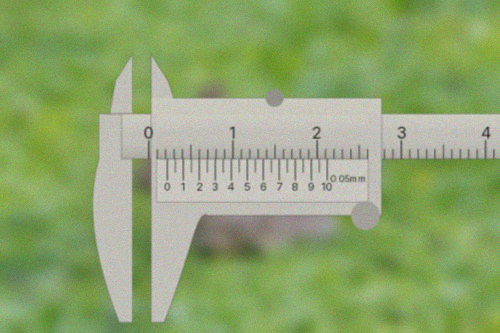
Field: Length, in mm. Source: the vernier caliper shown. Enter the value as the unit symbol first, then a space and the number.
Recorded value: mm 2.2
